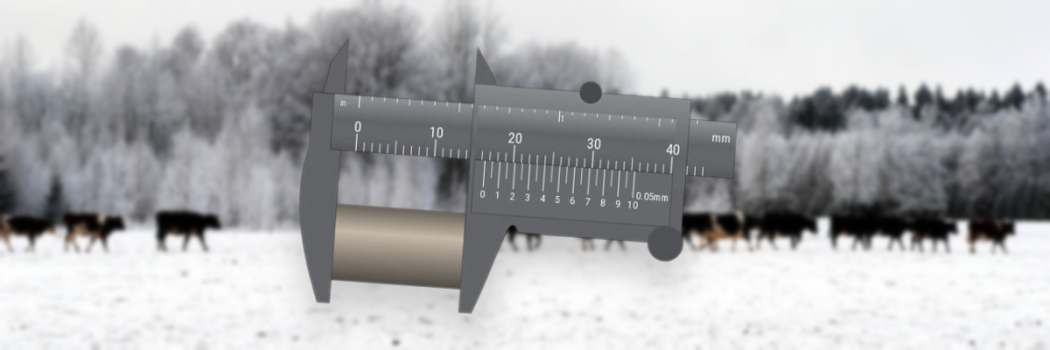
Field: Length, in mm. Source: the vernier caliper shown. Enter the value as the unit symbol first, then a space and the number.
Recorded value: mm 16.4
